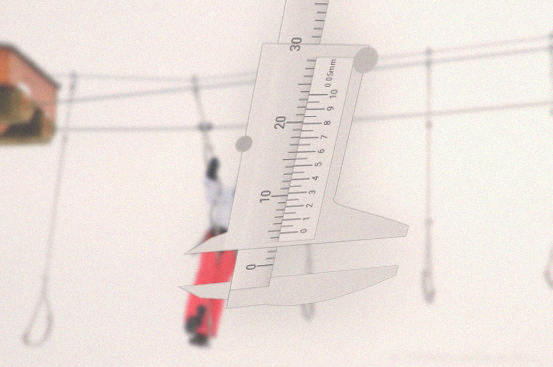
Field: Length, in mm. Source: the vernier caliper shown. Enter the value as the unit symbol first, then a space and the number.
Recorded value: mm 4.6
